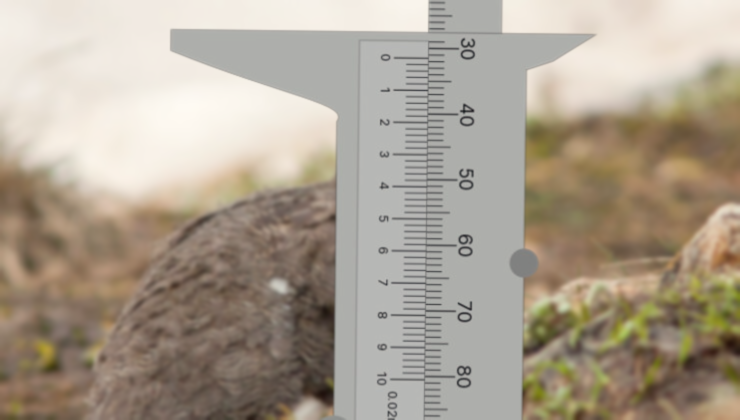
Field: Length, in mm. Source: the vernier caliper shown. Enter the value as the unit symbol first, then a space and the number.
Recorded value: mm 31.5
